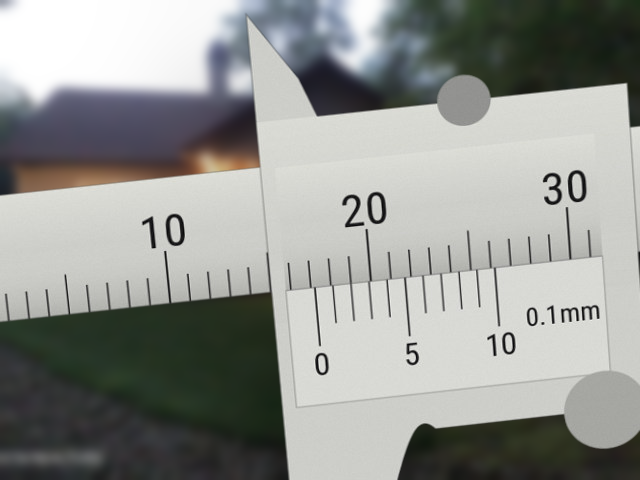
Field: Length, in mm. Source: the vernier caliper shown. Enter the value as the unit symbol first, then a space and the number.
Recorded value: mm 17.2
